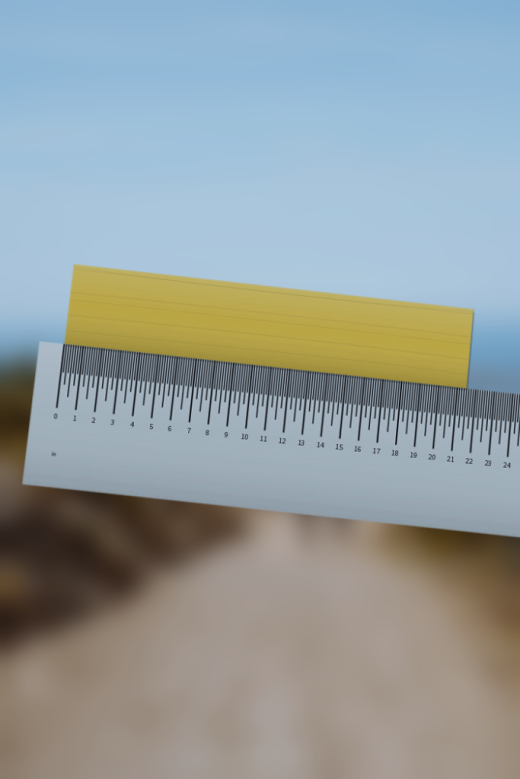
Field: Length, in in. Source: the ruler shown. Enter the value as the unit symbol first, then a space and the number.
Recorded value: in 21.5
